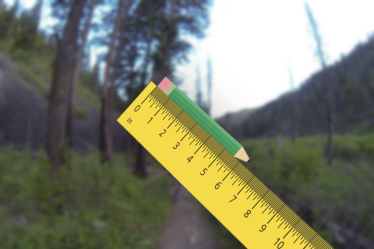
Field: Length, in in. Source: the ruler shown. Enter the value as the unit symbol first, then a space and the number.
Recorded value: in 6.5
